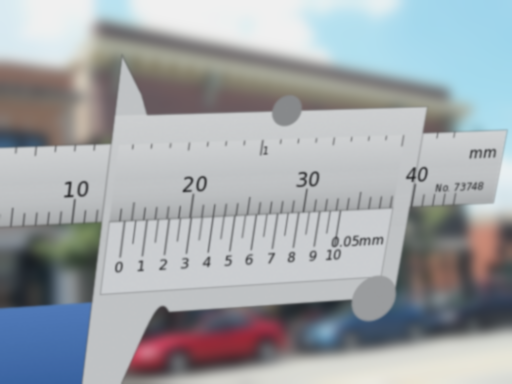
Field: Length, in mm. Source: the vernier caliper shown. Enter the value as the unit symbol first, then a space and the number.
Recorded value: mm 14.4
